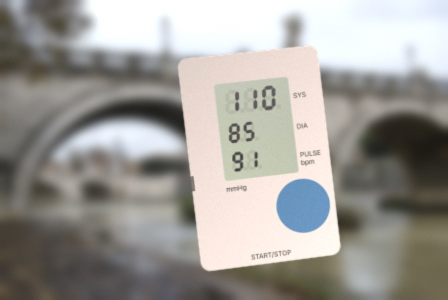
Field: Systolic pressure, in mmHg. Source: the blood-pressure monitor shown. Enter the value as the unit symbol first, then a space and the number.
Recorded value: mmHg 110
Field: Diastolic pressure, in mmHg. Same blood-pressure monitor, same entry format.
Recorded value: mmHg 85
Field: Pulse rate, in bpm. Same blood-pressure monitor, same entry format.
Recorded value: bpm 91
